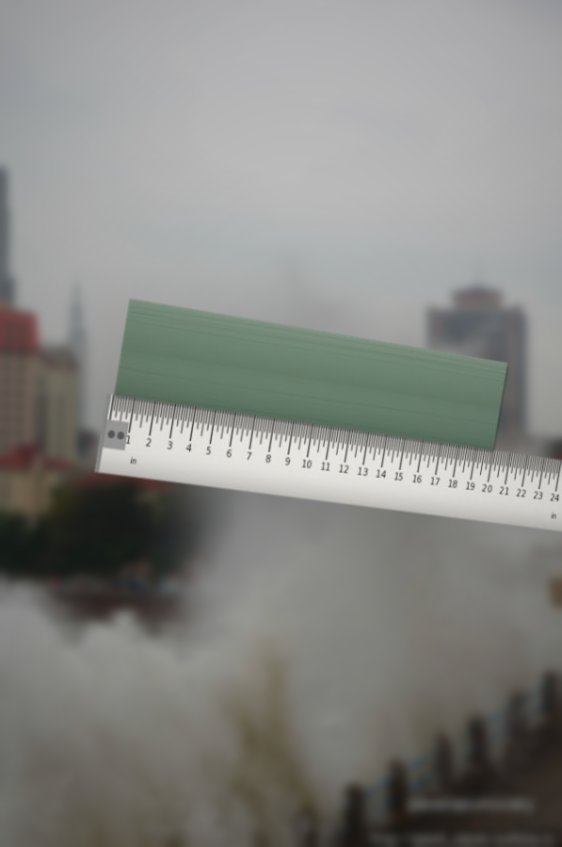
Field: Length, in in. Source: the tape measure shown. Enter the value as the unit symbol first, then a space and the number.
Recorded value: in 20
